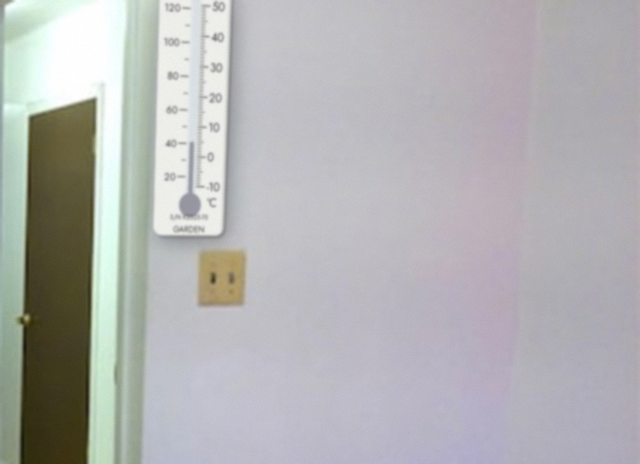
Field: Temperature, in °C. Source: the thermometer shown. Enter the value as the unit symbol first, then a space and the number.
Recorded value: °C 5
